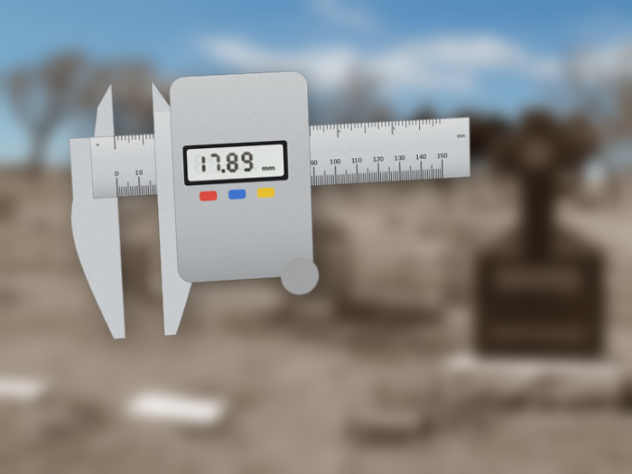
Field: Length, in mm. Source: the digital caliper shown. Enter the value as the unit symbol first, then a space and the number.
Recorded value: mm 17.89
